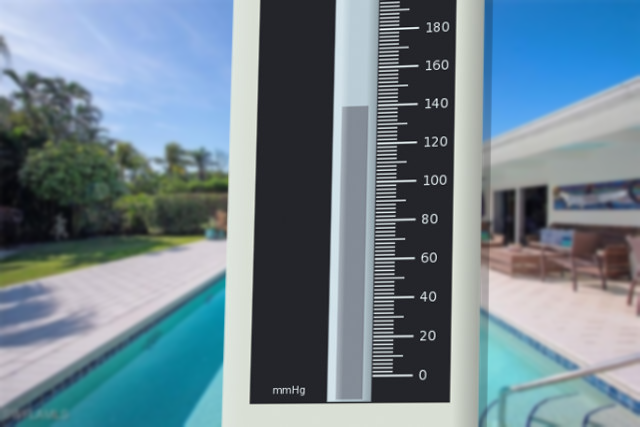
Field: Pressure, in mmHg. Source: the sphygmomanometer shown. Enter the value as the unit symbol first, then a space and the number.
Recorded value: mmHg 140
